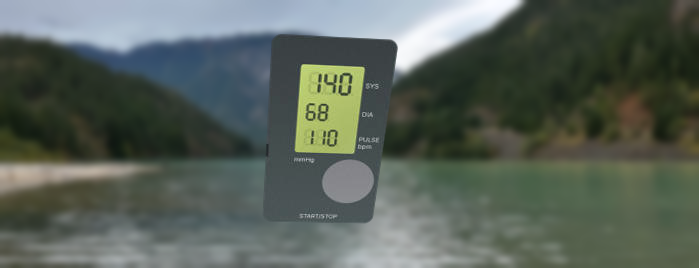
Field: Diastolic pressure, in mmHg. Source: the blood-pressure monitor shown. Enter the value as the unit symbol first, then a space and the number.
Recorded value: mmHg 68
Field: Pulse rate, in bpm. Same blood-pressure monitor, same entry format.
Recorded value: bpm 110
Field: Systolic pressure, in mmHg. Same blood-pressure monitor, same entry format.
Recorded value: mmHg 140
